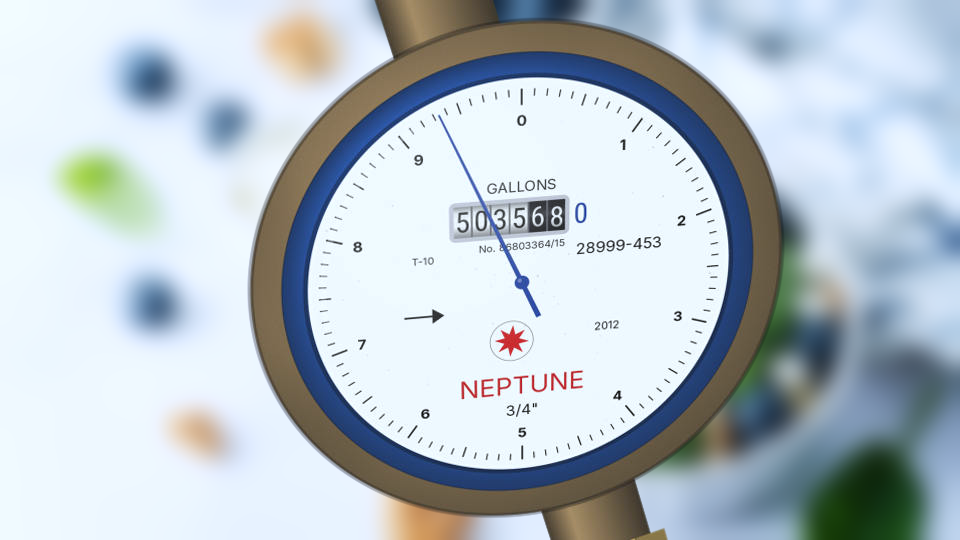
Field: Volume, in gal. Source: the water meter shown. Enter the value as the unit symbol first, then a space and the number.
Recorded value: gal 5035679.3
